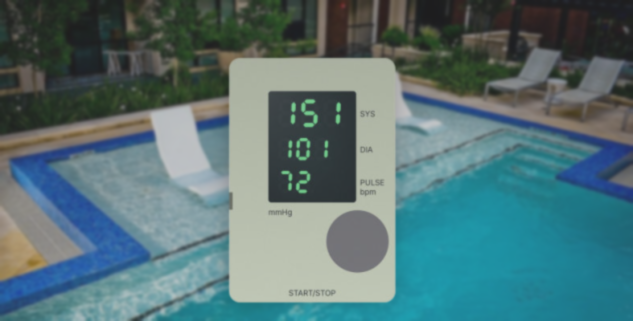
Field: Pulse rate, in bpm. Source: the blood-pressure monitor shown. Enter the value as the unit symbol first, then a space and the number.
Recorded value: bpm 72
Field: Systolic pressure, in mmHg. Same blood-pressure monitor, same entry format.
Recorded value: mmHg 151
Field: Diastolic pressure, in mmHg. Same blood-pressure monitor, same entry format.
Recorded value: mmHg 101
